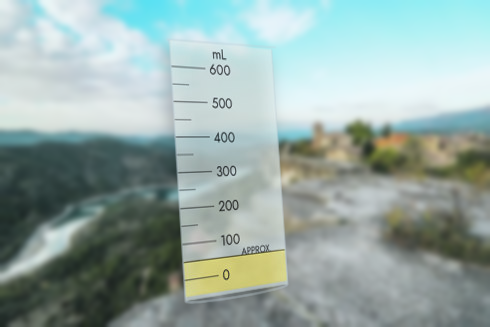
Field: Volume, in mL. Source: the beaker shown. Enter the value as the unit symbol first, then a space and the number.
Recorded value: mL 50
